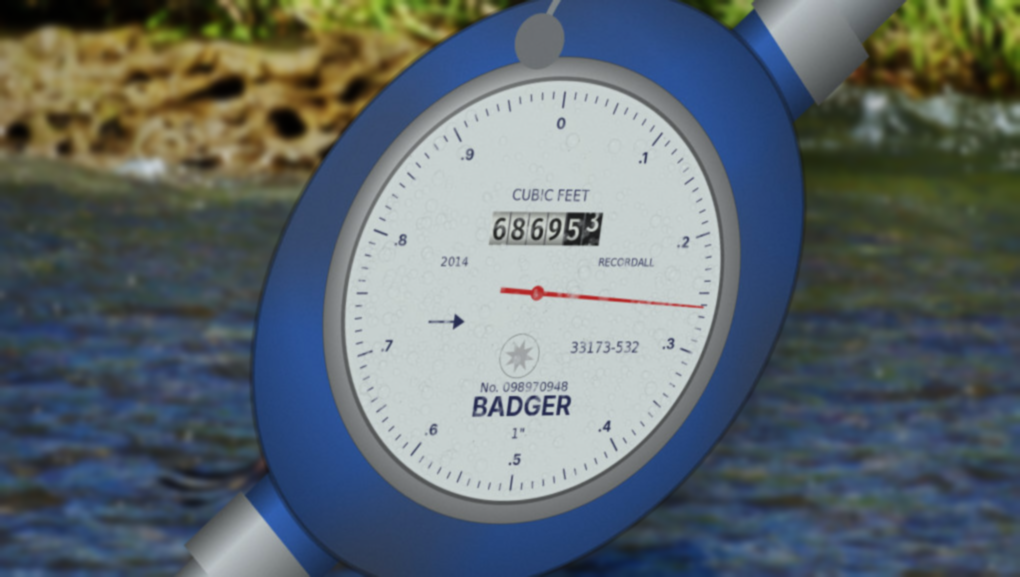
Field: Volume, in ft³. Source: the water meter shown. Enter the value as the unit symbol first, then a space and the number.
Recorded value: ft³ 686953.26
